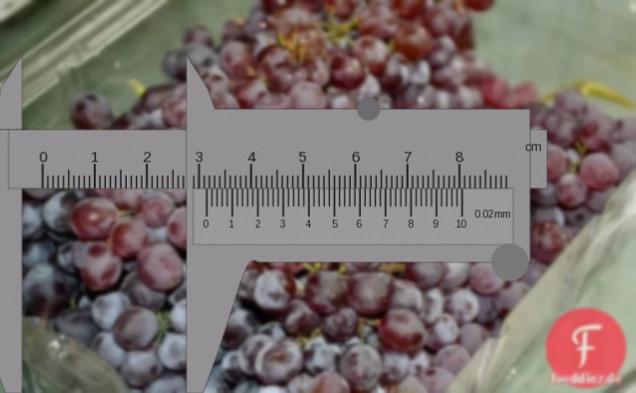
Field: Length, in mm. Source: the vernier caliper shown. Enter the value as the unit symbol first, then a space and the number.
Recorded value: mm 31.5
